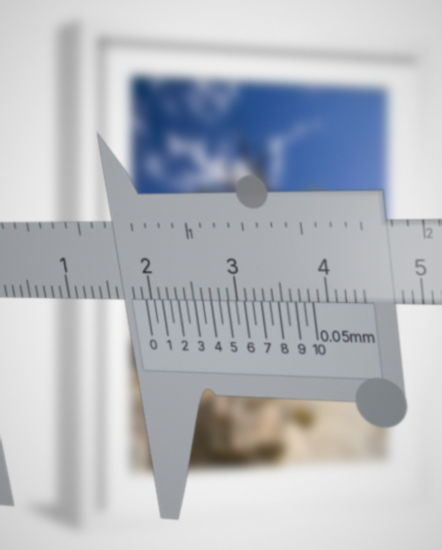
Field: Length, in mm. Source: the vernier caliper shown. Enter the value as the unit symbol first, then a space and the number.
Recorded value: mm 19.4
